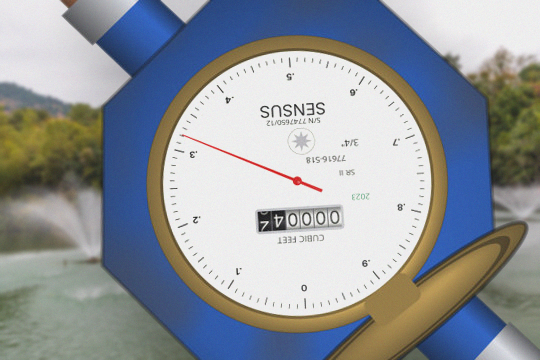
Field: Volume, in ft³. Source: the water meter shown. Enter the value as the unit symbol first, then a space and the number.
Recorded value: ft³ 42.32
